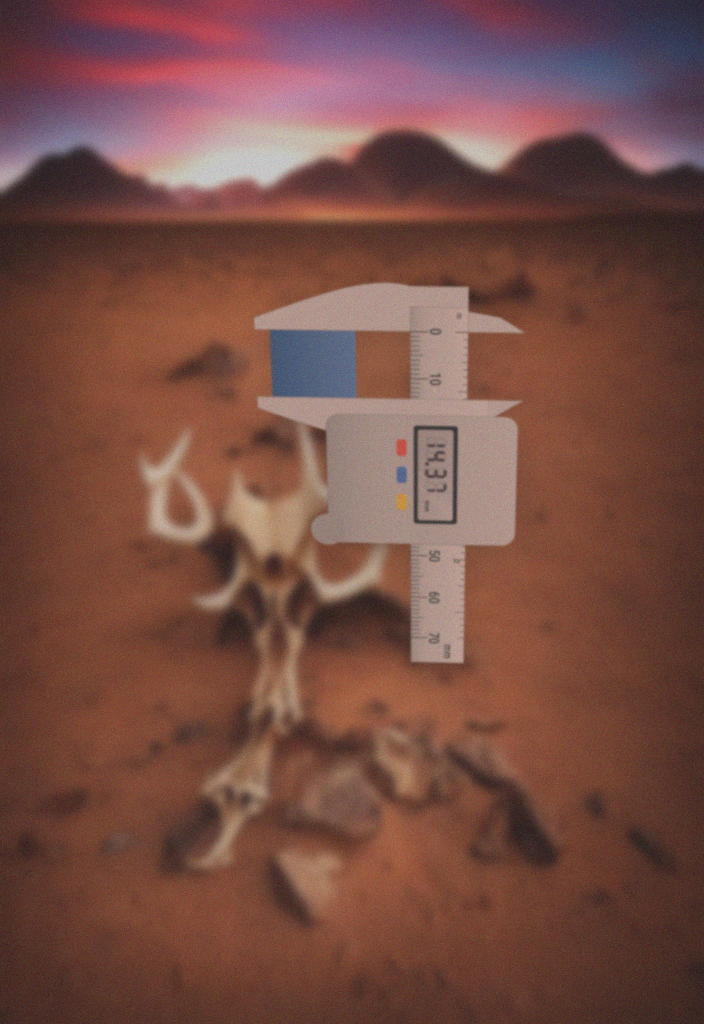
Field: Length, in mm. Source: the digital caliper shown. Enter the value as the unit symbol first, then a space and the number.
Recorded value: mm 14.37
